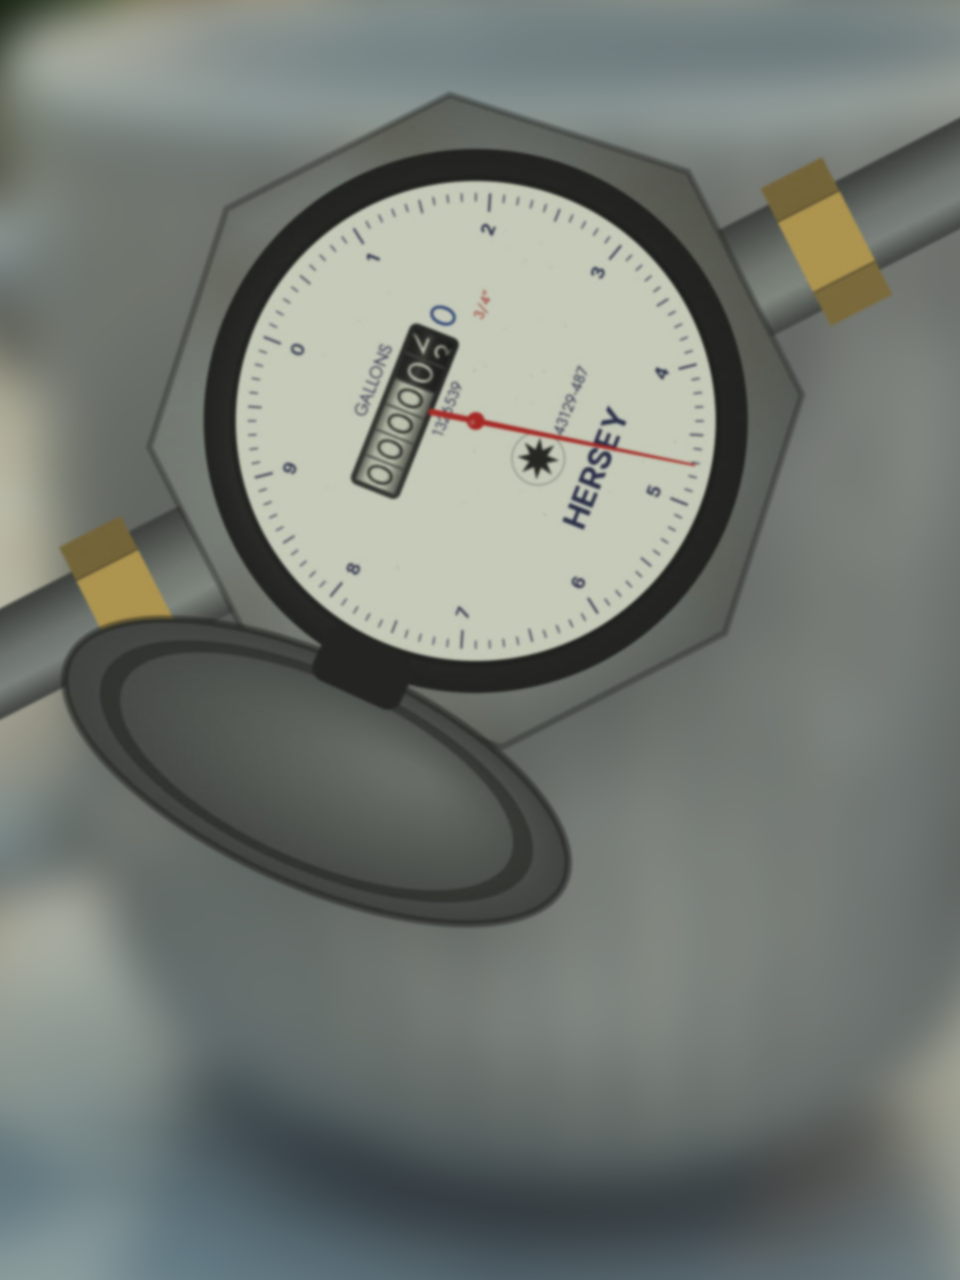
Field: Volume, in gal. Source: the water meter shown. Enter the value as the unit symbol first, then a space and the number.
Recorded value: gal 24.7
